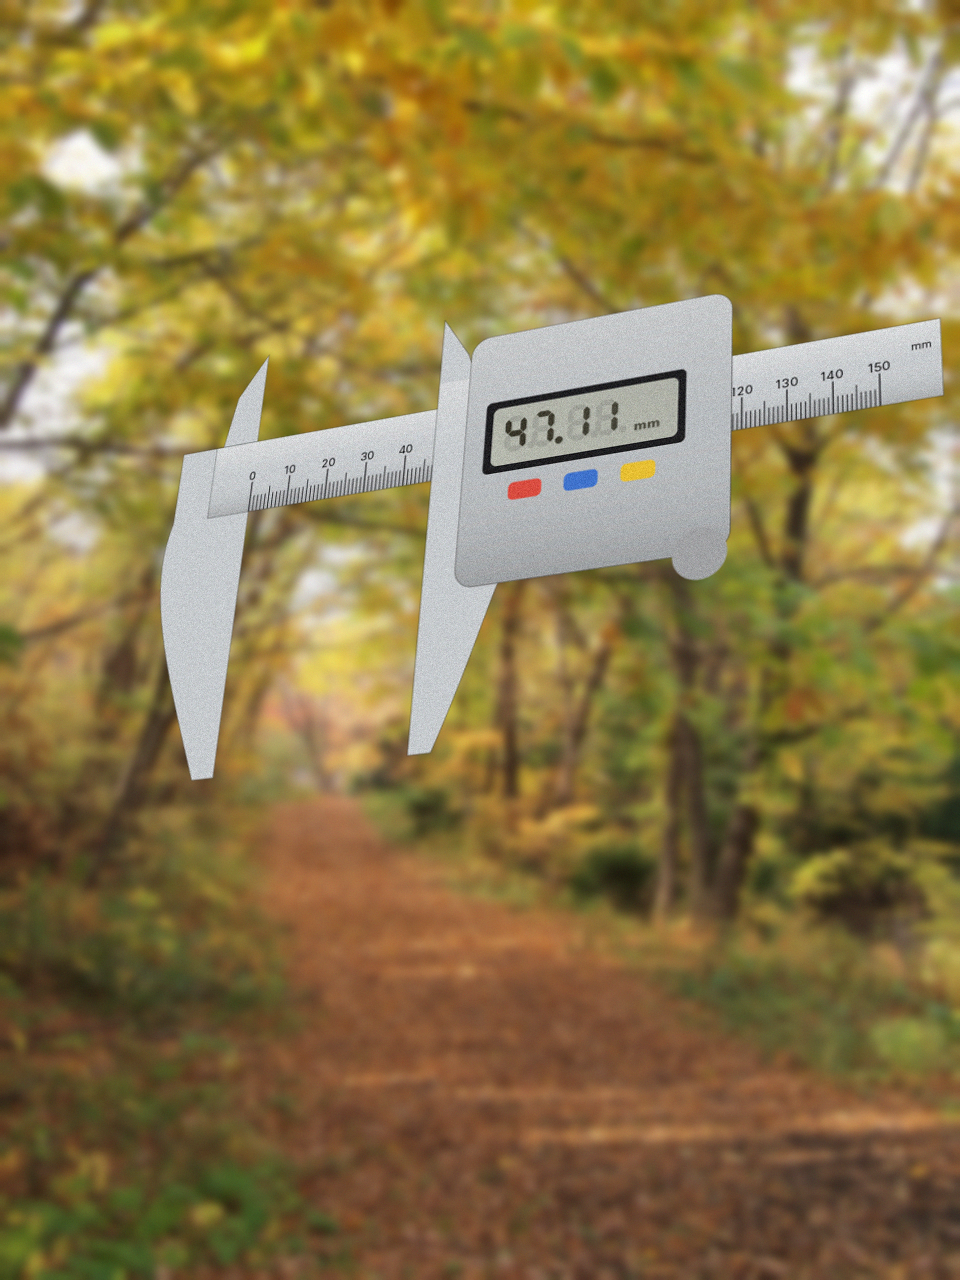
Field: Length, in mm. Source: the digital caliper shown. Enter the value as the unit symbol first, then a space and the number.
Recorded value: mm 47.11
